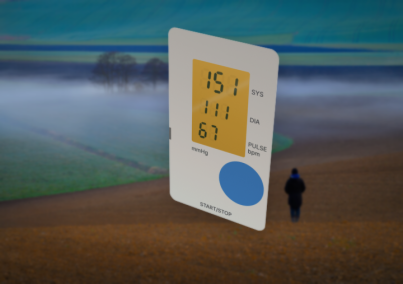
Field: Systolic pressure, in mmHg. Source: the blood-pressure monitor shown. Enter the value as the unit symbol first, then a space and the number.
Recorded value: mmHg 151
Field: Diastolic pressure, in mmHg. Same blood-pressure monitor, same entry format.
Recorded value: mmHg 111
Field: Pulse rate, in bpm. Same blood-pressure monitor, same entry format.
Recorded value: bpm 67
